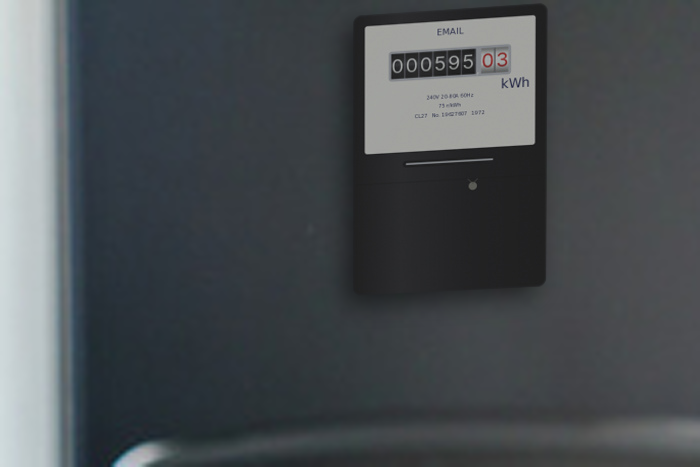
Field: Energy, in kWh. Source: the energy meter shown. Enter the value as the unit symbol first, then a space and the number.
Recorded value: kWh 595.03
